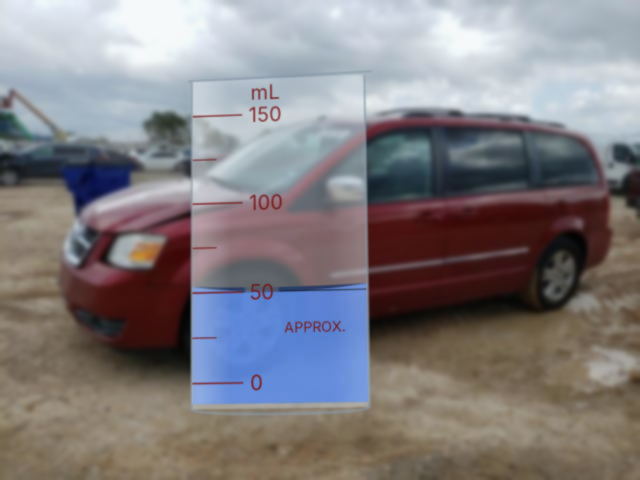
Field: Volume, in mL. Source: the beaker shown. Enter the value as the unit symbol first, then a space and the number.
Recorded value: mL 50
